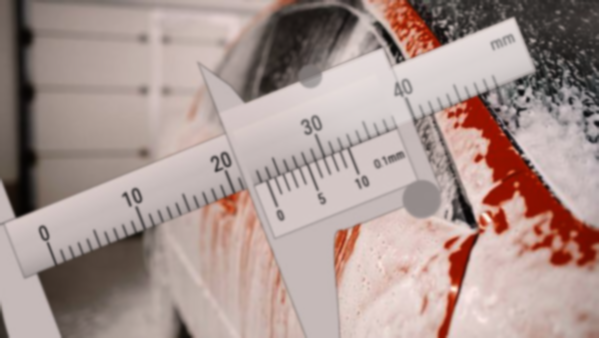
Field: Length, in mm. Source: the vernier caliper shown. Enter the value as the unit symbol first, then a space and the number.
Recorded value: mm 23.6
